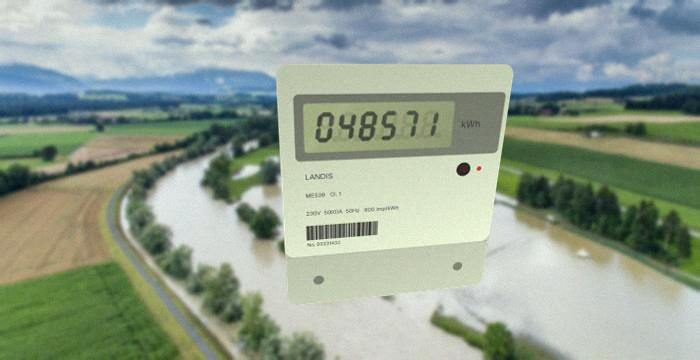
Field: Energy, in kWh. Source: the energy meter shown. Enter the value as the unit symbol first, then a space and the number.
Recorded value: kWh 48571
